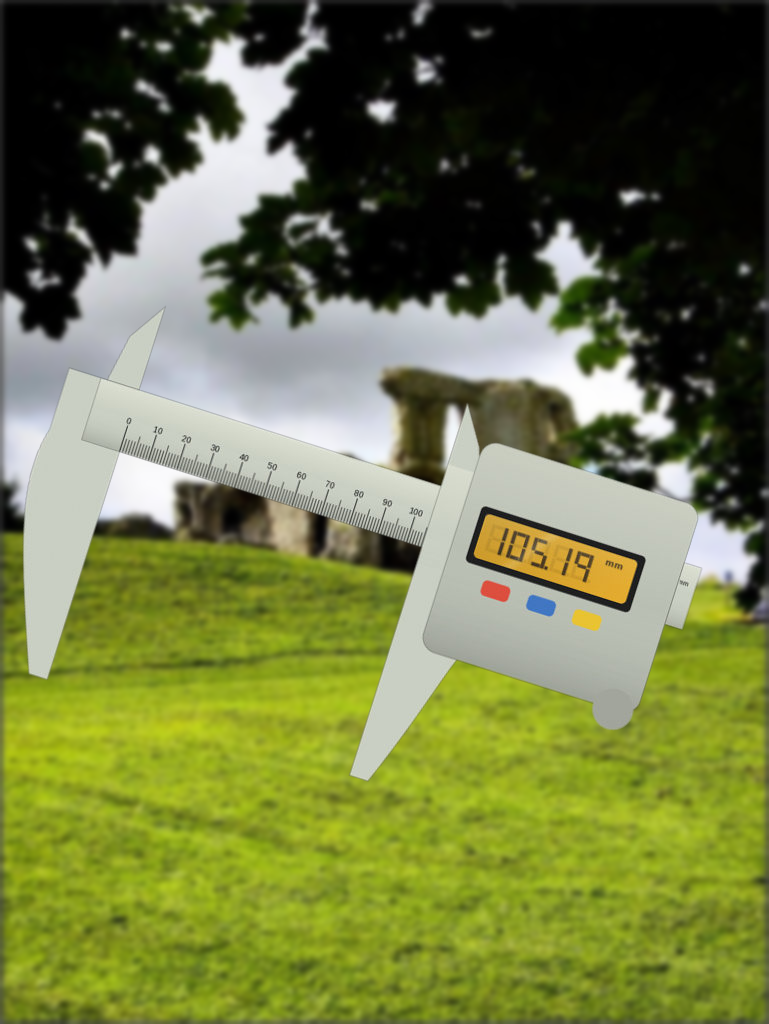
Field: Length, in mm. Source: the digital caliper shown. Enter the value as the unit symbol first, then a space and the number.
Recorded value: mm 105.19
